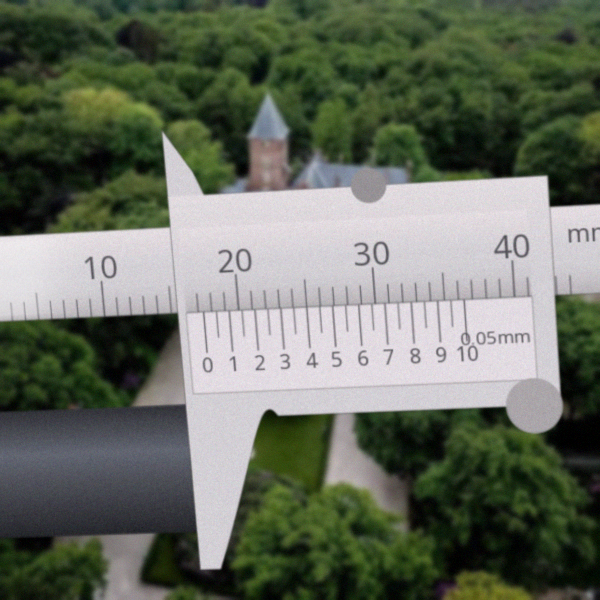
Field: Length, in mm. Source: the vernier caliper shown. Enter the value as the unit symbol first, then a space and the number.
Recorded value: mm 17.4
